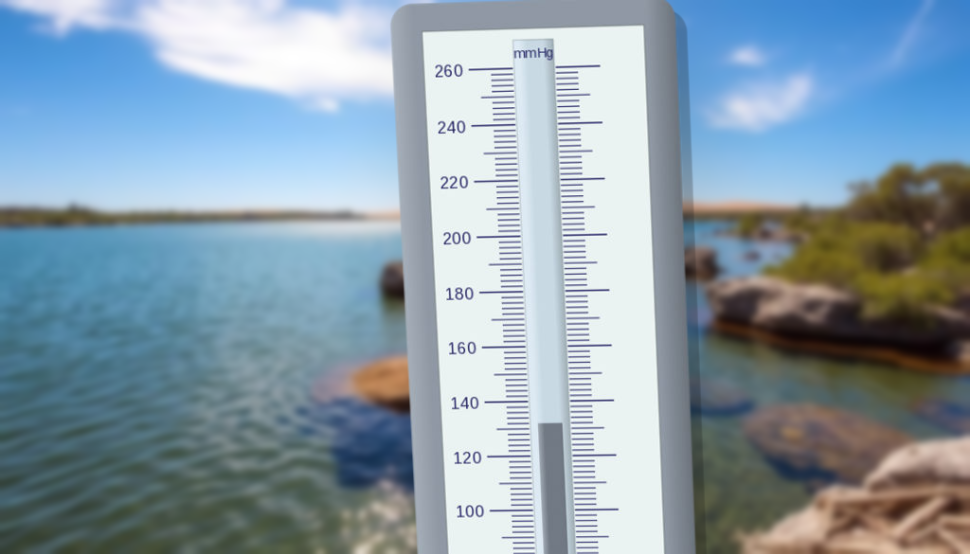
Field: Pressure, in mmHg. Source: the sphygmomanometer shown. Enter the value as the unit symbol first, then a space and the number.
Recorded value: mmHg 132
